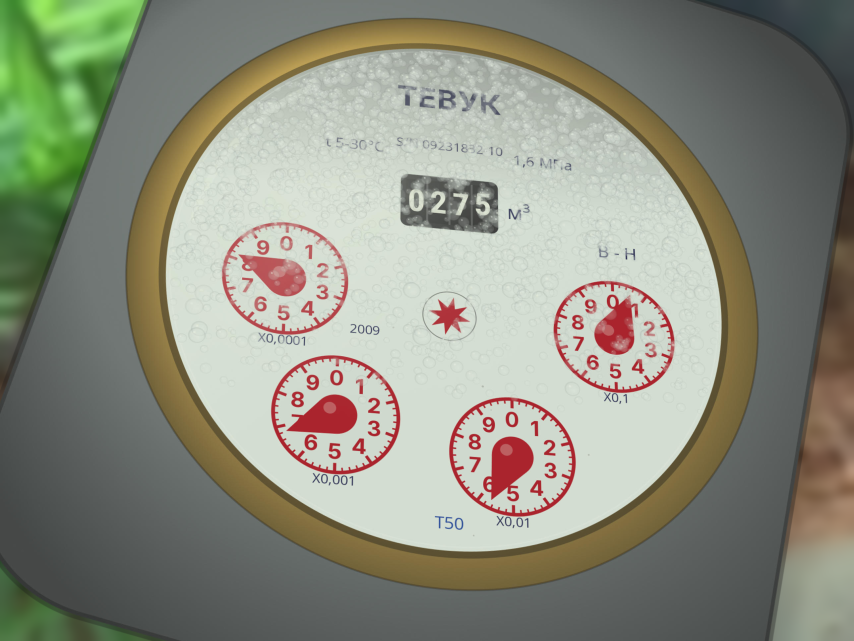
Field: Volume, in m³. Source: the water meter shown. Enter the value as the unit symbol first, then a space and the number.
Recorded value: m³ 275.0568
